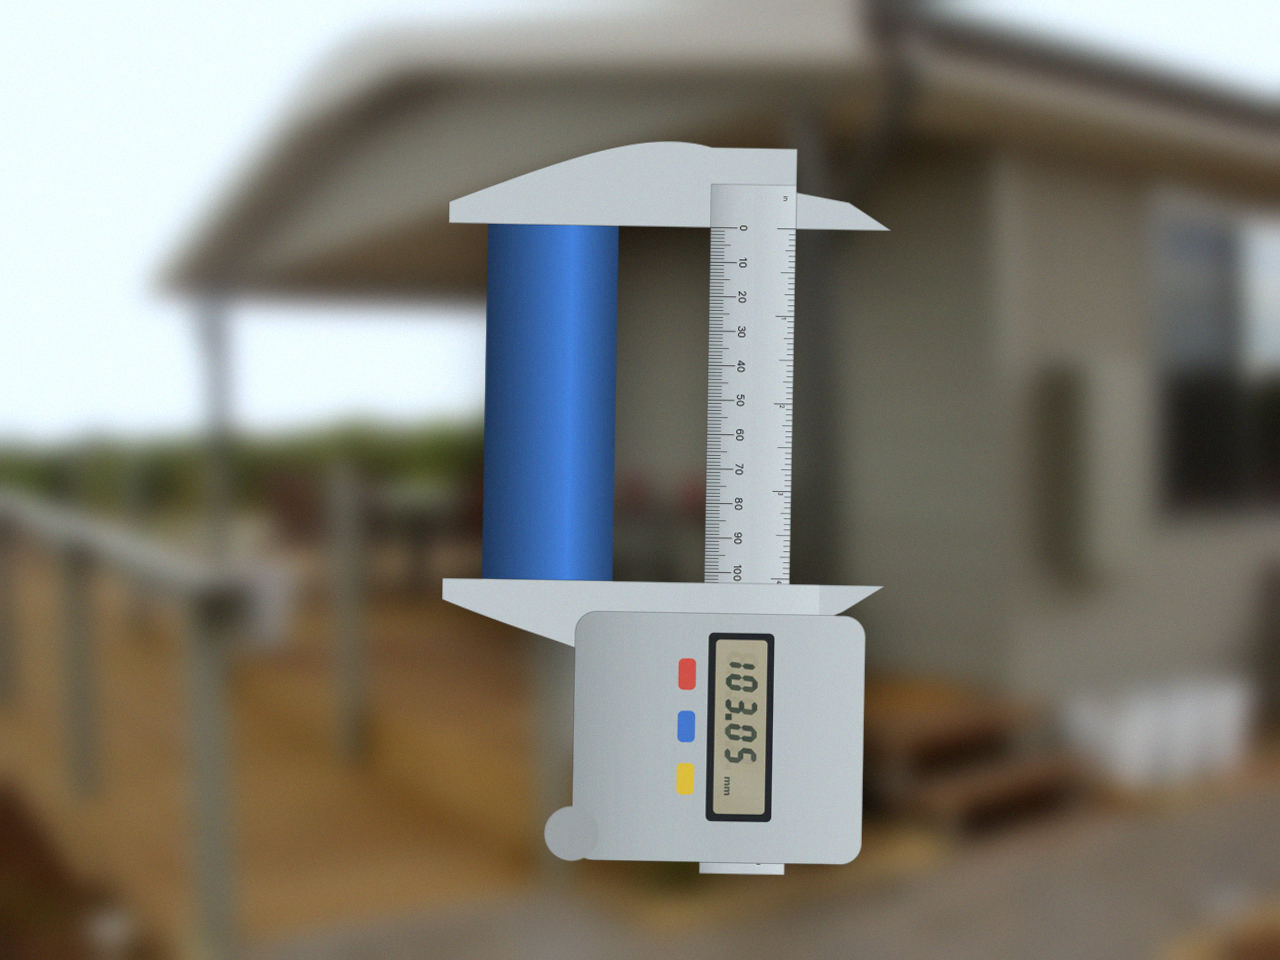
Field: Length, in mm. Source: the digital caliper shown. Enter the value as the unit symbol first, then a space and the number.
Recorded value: mm 103.05
